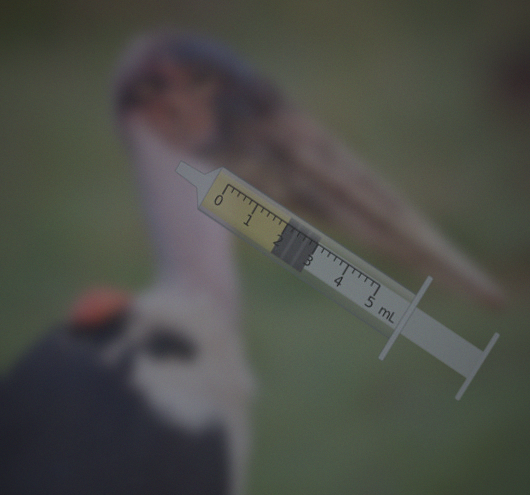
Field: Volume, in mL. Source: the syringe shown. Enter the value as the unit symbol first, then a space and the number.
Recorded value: mL 2
